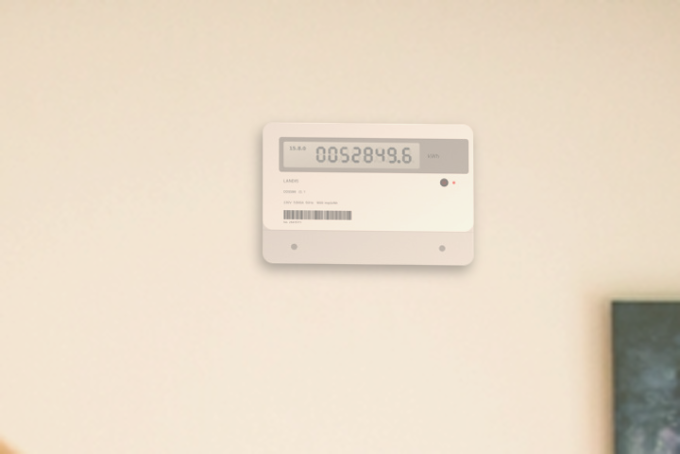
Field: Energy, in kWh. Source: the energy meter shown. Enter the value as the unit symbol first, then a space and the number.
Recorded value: kWh 52849.6
